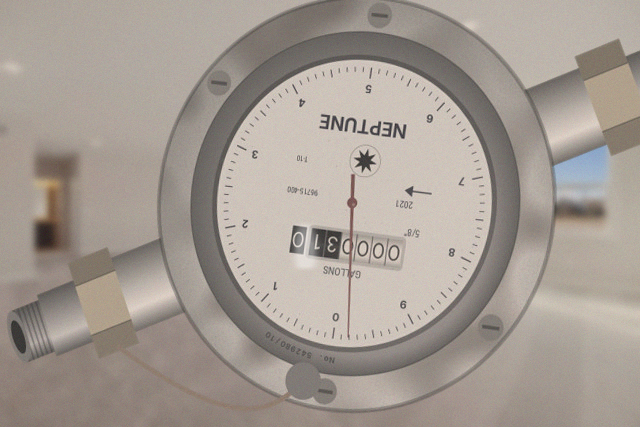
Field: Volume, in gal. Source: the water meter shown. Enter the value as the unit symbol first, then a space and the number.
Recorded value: gal 309.8
